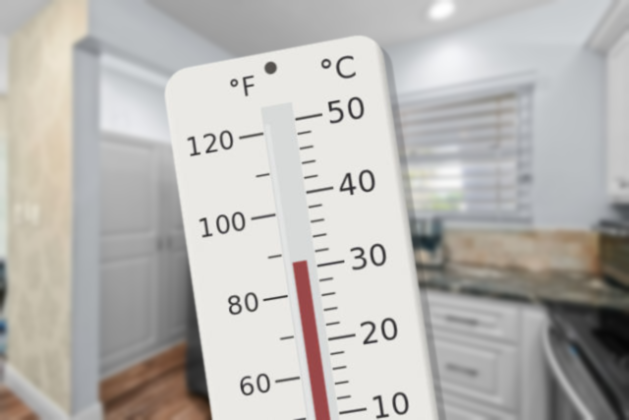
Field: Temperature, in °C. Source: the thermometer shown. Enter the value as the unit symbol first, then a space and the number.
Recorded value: °C 31
